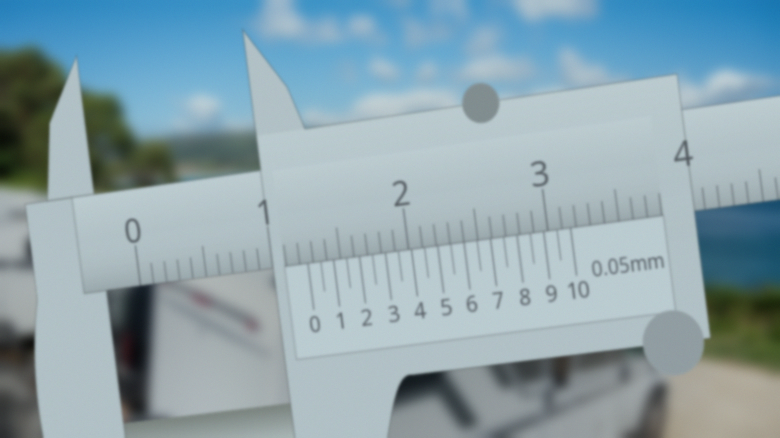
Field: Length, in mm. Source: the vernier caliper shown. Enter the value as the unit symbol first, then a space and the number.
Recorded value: mm 12.6
